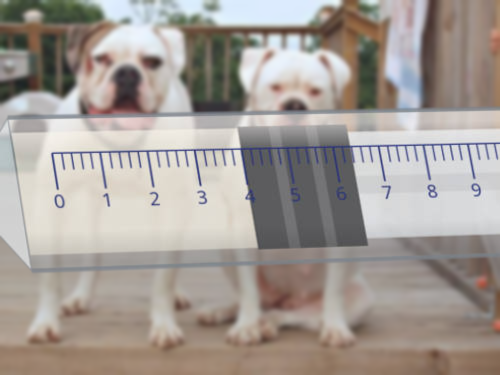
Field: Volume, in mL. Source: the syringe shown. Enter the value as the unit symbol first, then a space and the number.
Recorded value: mL 4
